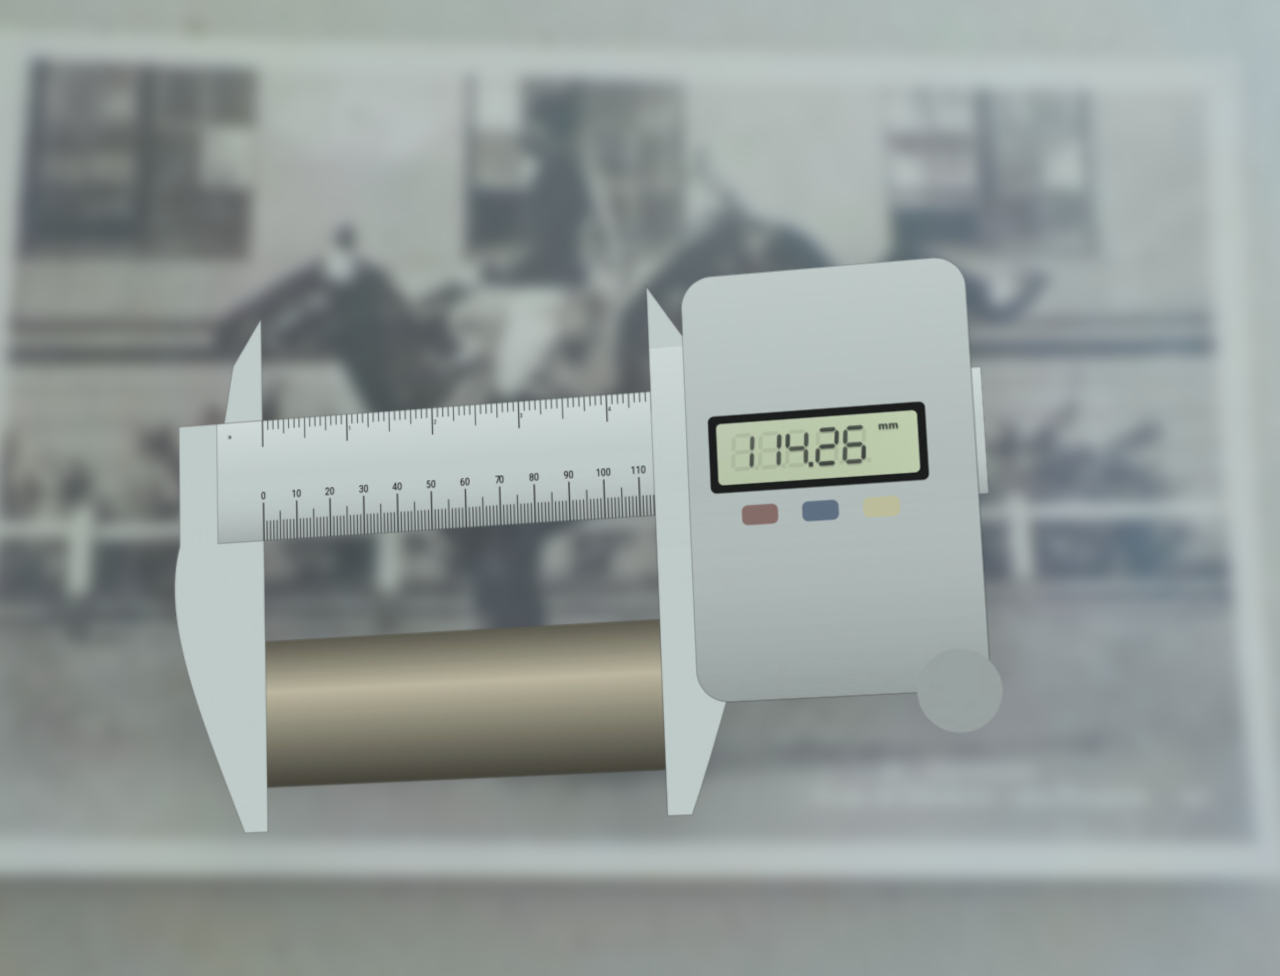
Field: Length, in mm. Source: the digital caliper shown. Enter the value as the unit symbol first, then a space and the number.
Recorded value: mm 114.26
